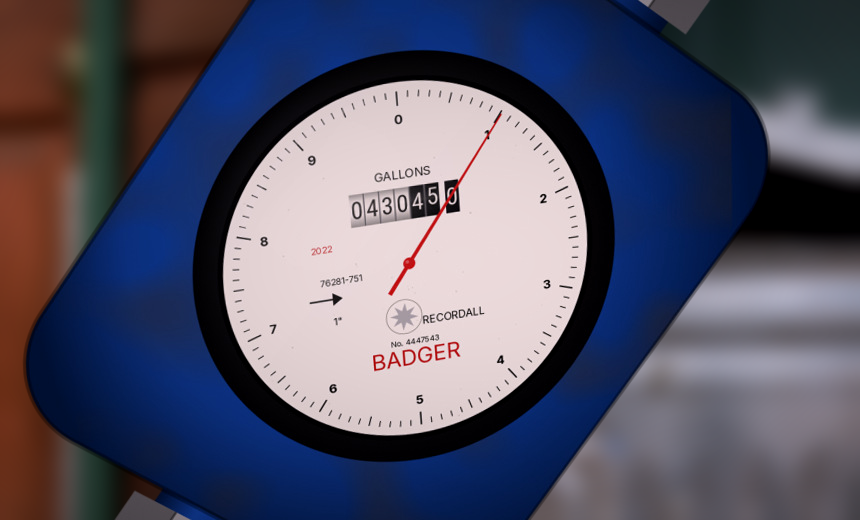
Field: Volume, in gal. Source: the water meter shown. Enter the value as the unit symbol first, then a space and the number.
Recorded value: gal 430451.0
